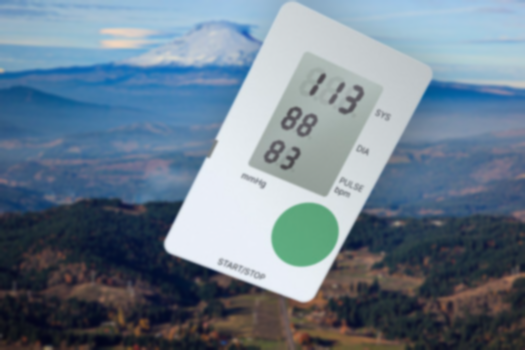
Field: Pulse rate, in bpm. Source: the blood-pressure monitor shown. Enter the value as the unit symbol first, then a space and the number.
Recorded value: bpm 83
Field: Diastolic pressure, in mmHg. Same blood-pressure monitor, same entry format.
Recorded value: mmHg 88
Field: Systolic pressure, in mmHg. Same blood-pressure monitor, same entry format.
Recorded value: mmHg 113
